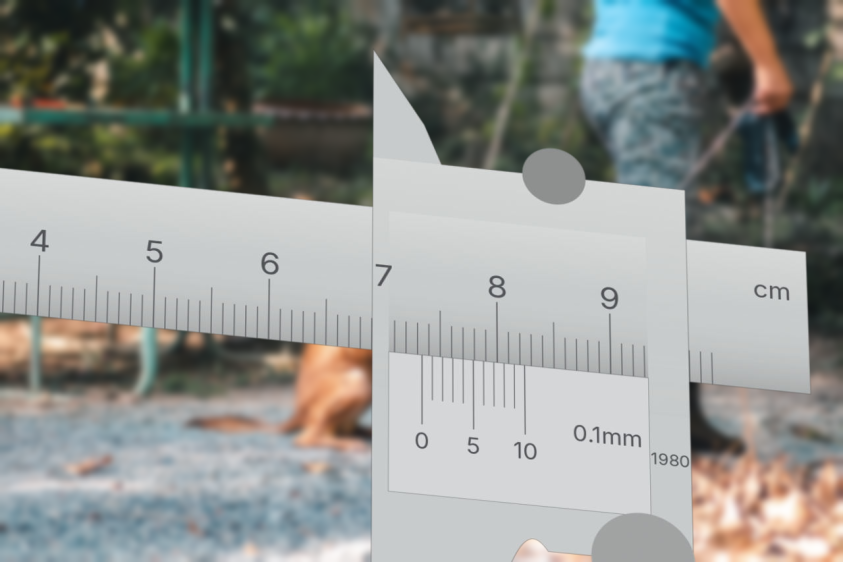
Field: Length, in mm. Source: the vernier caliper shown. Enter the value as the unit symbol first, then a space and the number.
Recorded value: mm 73.4
